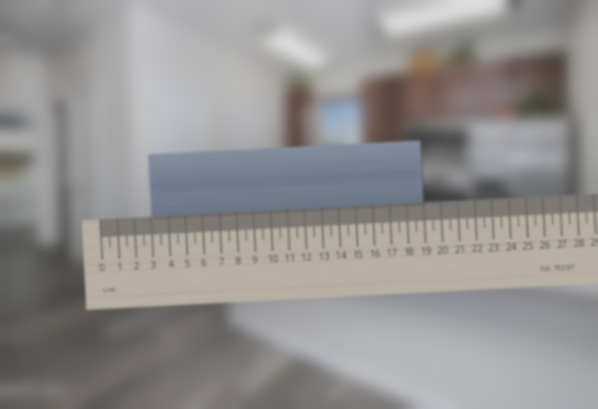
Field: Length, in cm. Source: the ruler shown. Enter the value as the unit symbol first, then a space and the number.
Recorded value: cm 16
